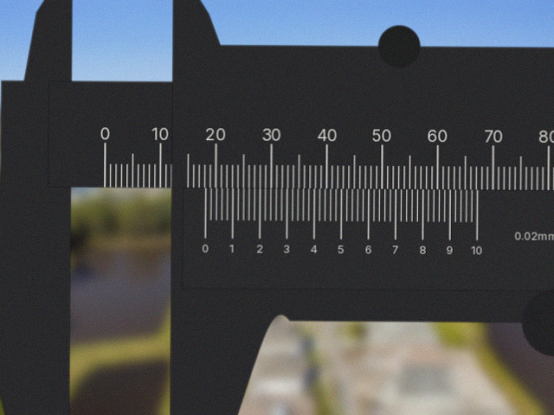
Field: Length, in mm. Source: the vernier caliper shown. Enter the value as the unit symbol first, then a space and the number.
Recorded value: mm 18.2
